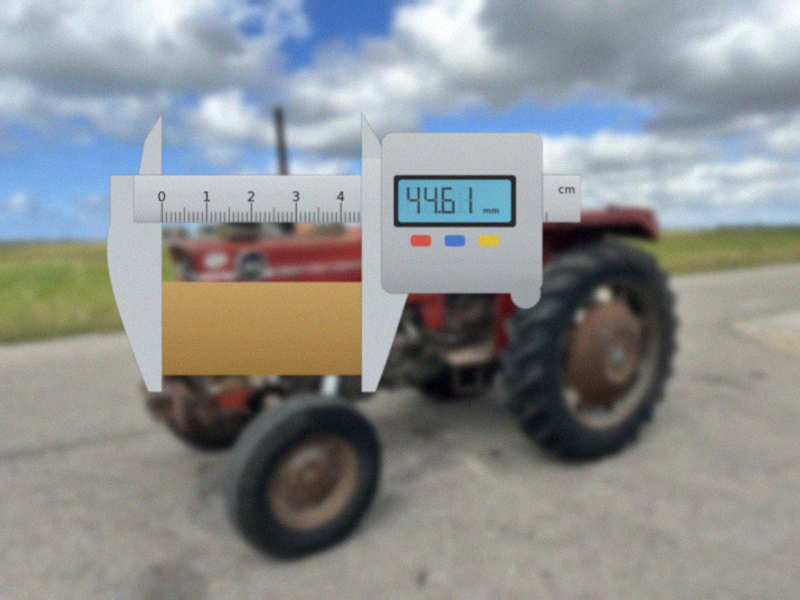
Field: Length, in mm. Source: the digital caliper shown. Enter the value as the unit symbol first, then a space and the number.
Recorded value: mm 44.61
